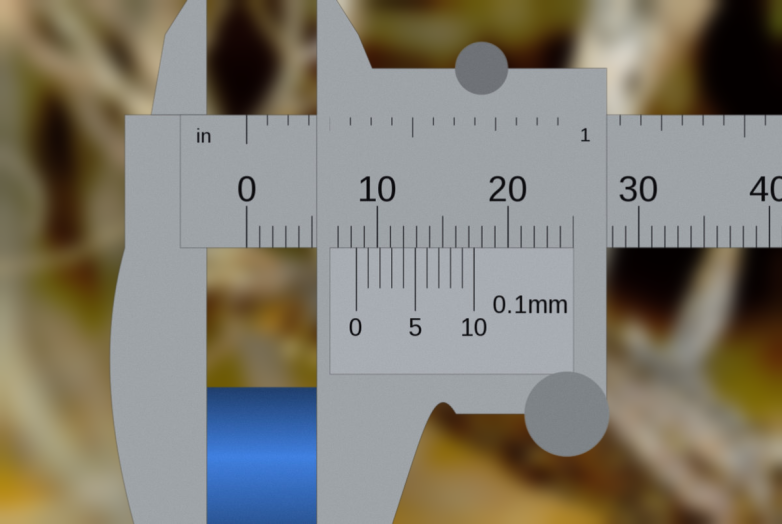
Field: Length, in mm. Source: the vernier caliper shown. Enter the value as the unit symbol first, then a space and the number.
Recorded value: mm 8.4
